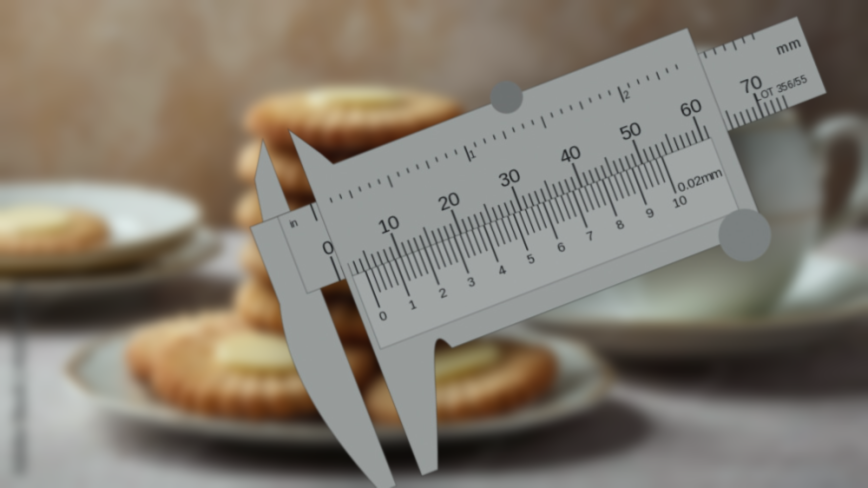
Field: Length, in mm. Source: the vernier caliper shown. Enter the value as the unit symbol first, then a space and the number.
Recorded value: mm 4.2
